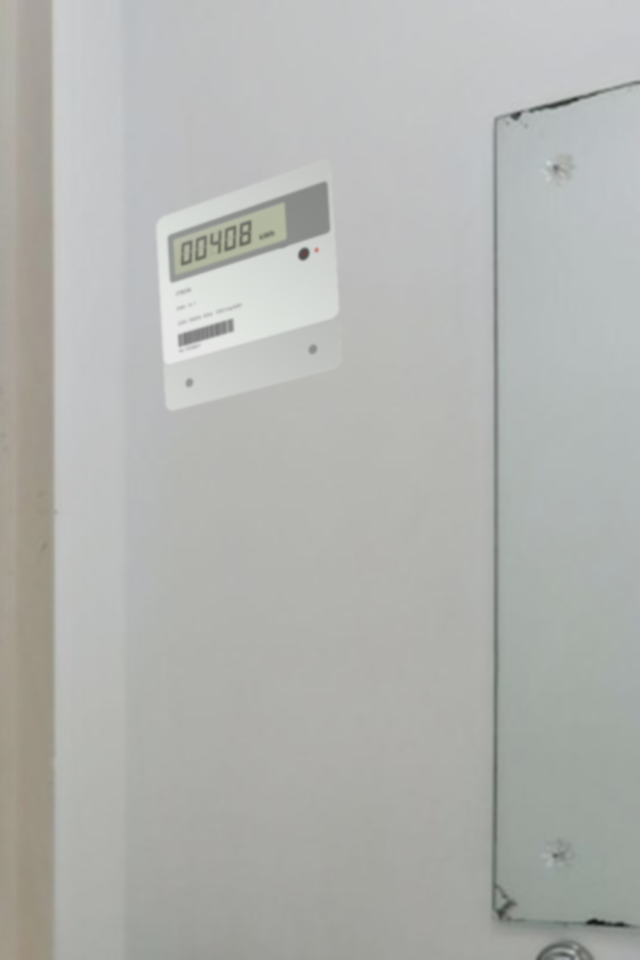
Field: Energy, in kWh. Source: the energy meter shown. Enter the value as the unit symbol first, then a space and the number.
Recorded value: kWh 408
